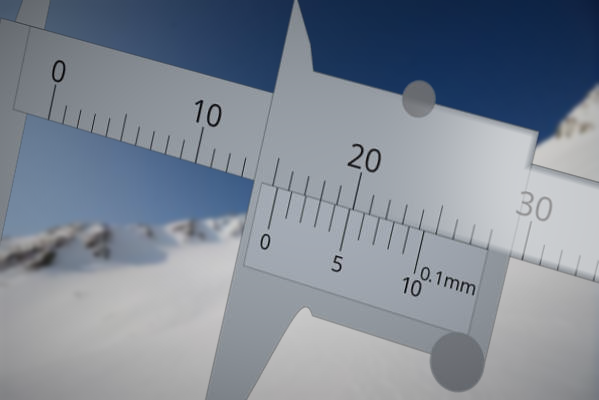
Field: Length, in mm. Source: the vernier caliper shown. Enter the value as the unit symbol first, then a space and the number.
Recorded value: mm 15.3
